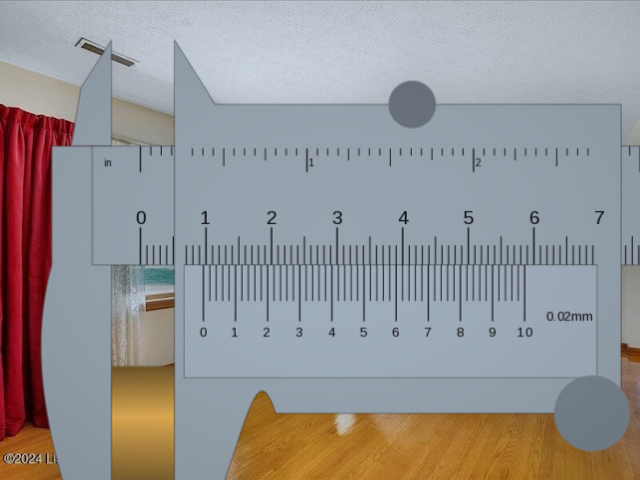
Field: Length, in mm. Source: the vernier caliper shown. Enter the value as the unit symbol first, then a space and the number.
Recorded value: mm 9.6
